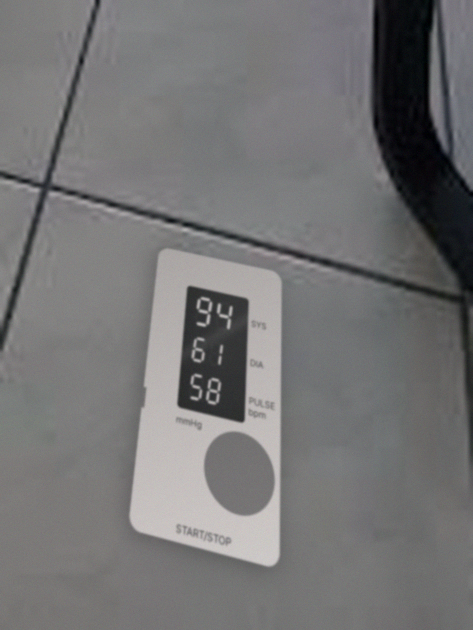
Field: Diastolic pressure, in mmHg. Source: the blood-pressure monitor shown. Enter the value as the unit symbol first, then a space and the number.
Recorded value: mmHg 61
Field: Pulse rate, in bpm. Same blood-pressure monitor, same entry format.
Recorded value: bpm 58
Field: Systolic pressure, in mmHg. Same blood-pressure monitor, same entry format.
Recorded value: mmHg 94
